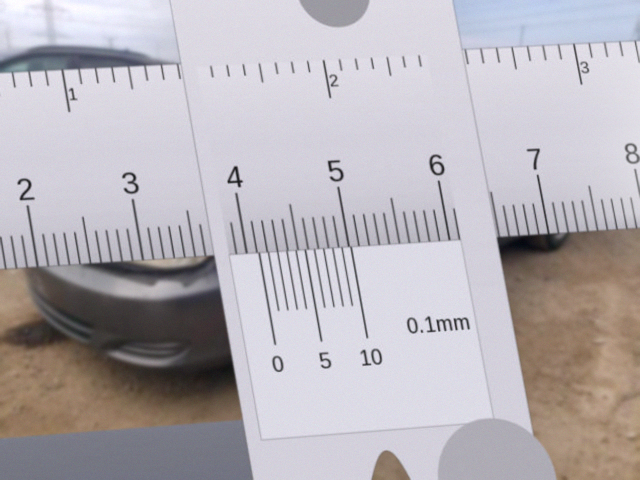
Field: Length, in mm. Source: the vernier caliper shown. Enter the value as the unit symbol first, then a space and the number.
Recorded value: mm 41.2
